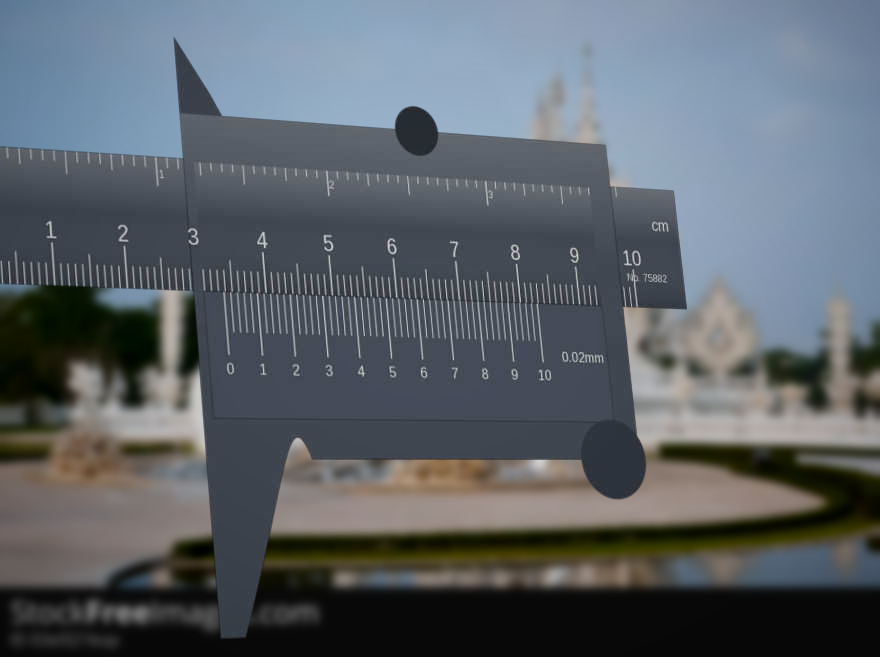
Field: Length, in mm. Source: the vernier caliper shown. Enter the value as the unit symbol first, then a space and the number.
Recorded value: mm 33.8
